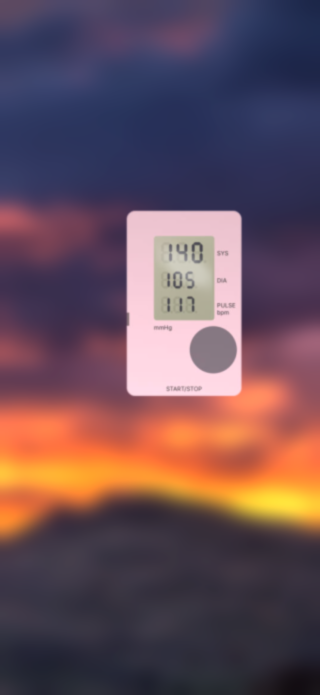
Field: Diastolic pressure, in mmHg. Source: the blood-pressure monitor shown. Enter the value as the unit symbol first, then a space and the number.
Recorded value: mmHg 105
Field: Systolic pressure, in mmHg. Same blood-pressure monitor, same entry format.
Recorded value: mmHg 140
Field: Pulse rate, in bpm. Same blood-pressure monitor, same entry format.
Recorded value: bpm 117
